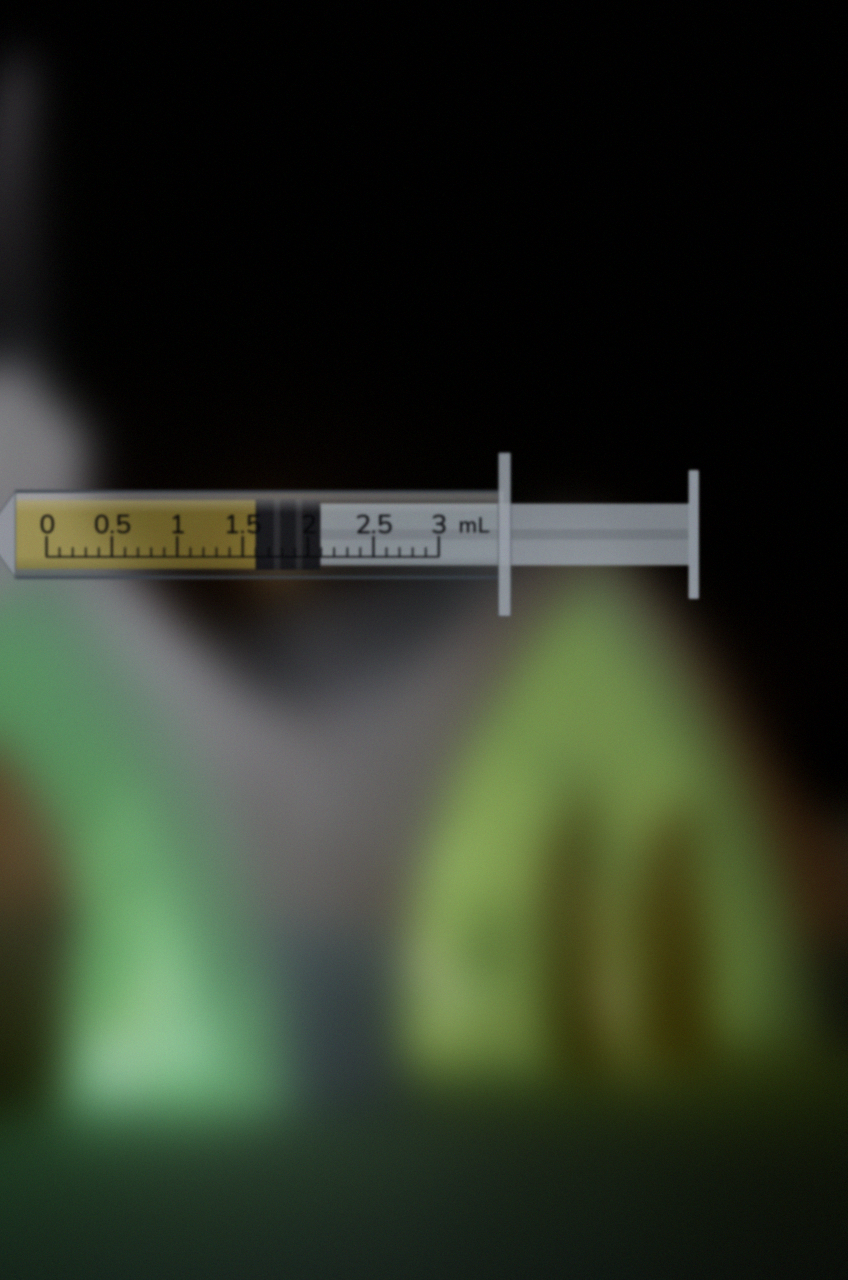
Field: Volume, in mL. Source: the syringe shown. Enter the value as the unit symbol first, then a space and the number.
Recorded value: mL 1.6
